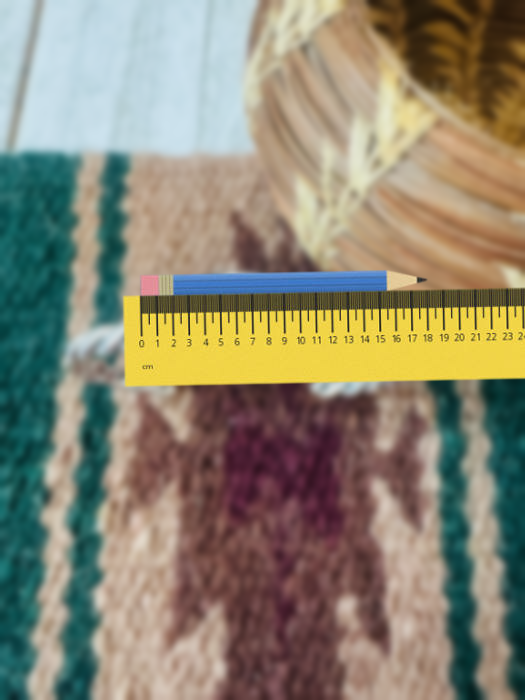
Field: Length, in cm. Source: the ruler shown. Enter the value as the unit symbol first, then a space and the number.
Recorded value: cm 18
